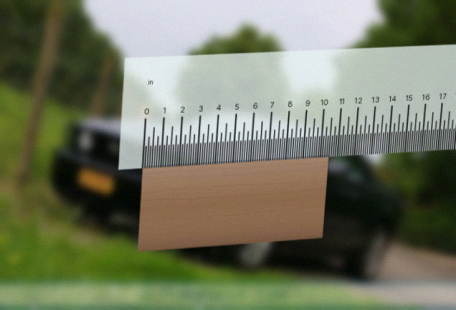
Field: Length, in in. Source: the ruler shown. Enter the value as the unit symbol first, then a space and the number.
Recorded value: in 10.5
